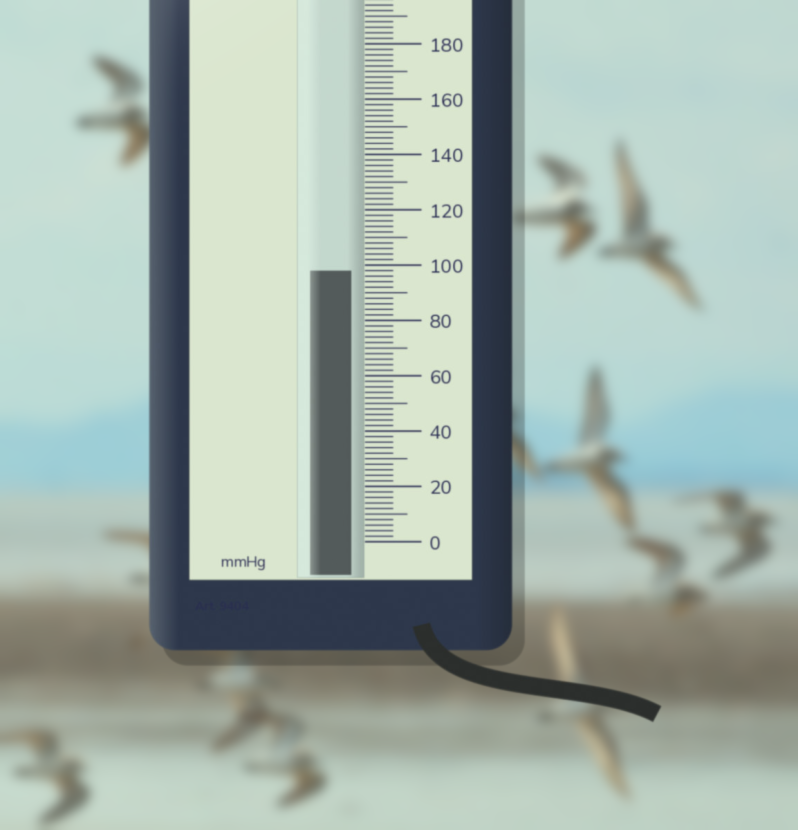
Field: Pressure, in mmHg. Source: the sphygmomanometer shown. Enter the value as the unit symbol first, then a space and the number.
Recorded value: mmHg 98
